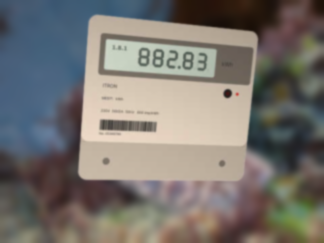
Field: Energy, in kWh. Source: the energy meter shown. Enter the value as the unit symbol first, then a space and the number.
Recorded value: kWh 882.83
